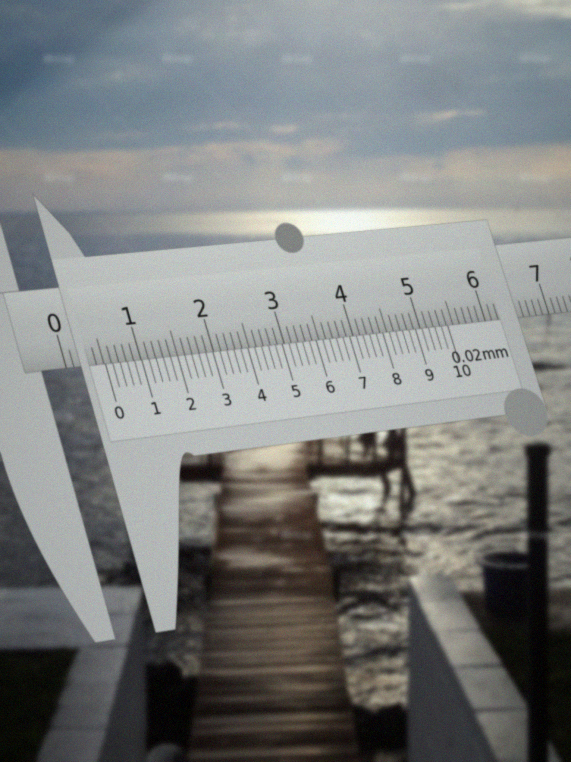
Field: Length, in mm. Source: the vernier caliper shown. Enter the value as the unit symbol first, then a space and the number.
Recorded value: mm 5.2
